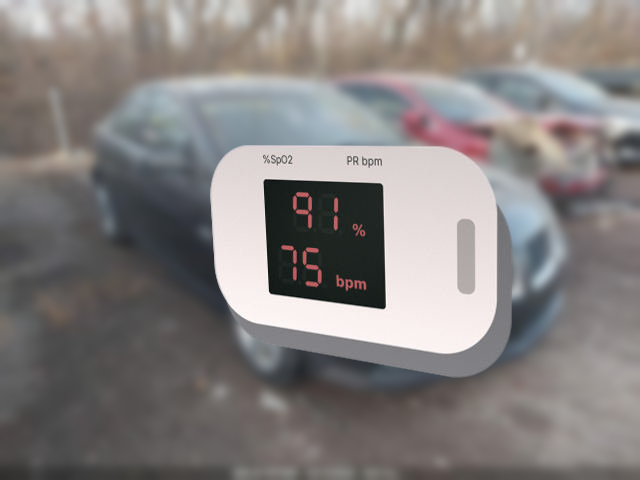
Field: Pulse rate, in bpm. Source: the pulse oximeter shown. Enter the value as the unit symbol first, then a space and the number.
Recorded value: bpm 75
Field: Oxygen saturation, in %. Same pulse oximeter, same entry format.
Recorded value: % 91
